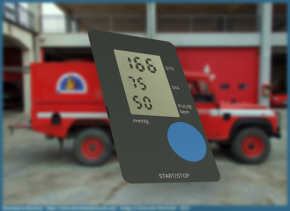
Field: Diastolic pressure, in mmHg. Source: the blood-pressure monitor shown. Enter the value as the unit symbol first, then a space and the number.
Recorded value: mmHg 75
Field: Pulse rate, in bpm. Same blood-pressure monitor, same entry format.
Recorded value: bpm 50
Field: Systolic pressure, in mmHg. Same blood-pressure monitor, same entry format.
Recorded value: mmHg 166
